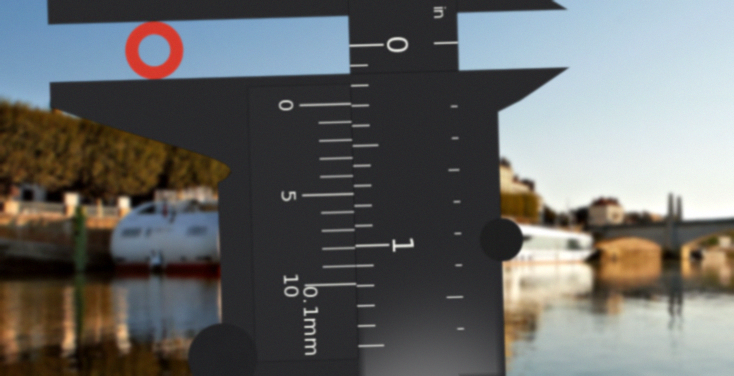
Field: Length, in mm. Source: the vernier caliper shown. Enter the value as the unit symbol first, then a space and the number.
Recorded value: mm 2.9
